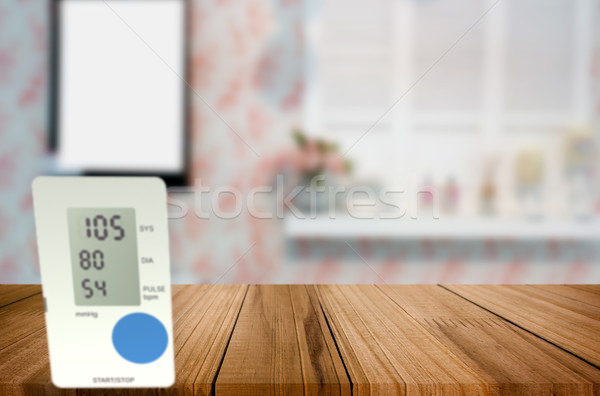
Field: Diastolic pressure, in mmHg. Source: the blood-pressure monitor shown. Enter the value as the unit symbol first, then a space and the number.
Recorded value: mmHg 80
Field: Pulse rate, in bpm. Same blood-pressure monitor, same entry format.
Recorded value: bpm 54
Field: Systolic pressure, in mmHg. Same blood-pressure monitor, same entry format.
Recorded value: mmHg 105
